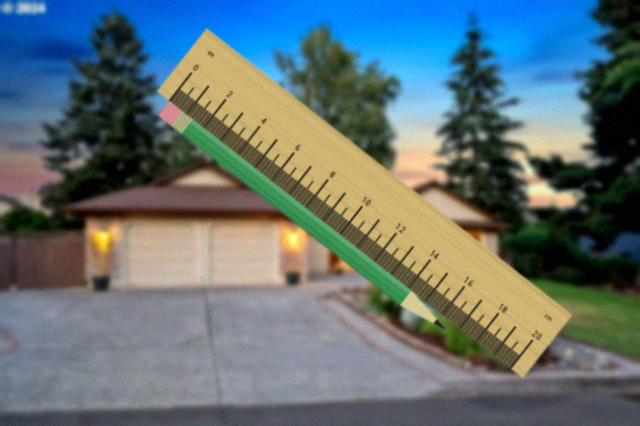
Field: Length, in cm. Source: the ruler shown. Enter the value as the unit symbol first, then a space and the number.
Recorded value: cm 16.5
